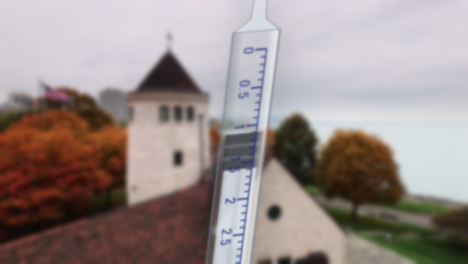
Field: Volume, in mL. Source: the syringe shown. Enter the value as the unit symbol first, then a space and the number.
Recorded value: mL 1.1
